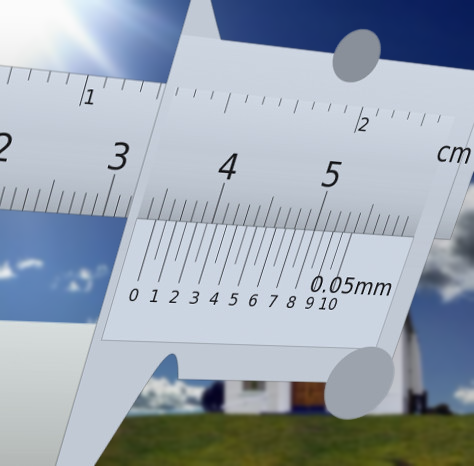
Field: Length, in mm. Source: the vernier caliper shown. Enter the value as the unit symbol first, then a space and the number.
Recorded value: mm 34.8
